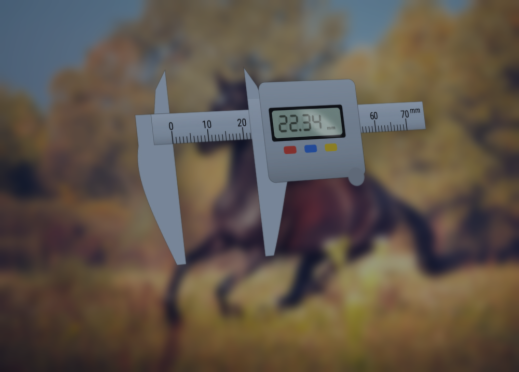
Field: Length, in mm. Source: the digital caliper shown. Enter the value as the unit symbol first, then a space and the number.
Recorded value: mm 22.34
